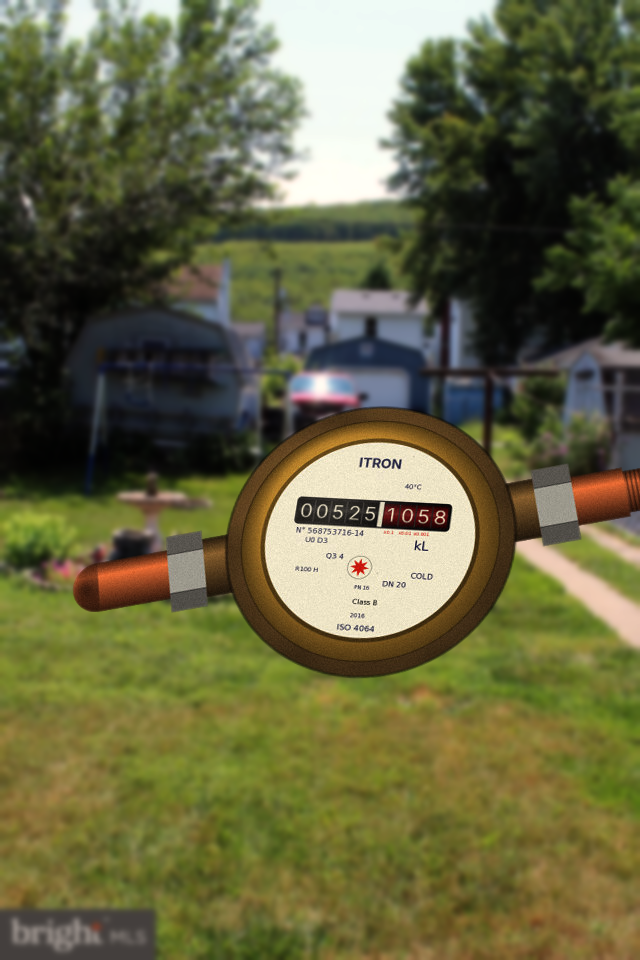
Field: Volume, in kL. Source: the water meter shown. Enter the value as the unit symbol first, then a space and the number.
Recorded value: kL 525.1058
